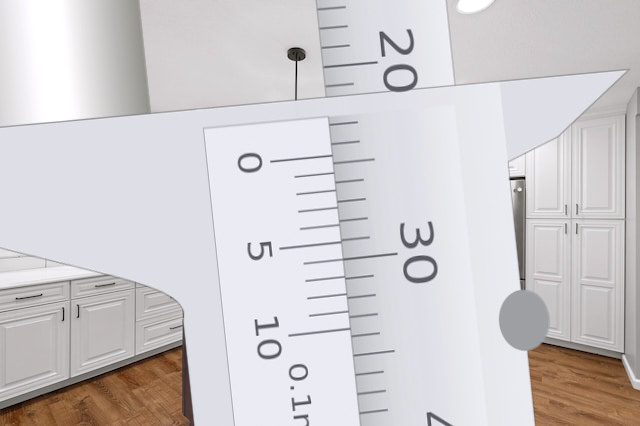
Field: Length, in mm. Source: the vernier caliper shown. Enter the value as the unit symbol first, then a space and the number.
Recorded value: mm 24.6
